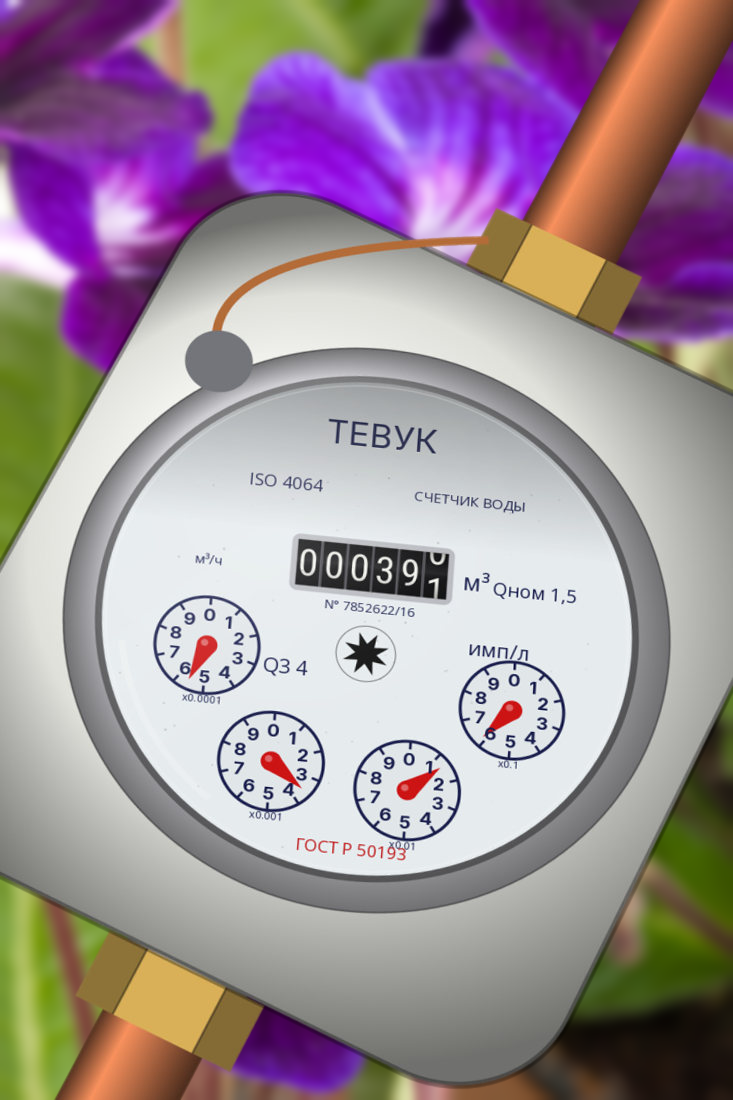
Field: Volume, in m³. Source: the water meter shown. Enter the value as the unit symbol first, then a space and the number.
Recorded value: m³ 390.6135
